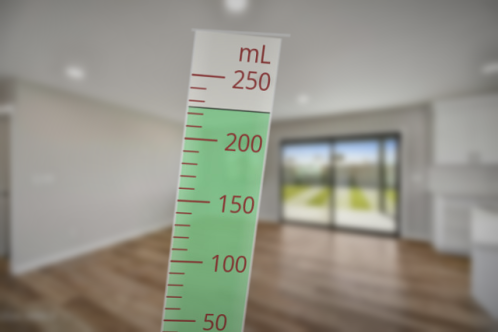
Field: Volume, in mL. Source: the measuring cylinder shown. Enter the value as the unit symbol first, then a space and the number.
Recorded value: mL 225
